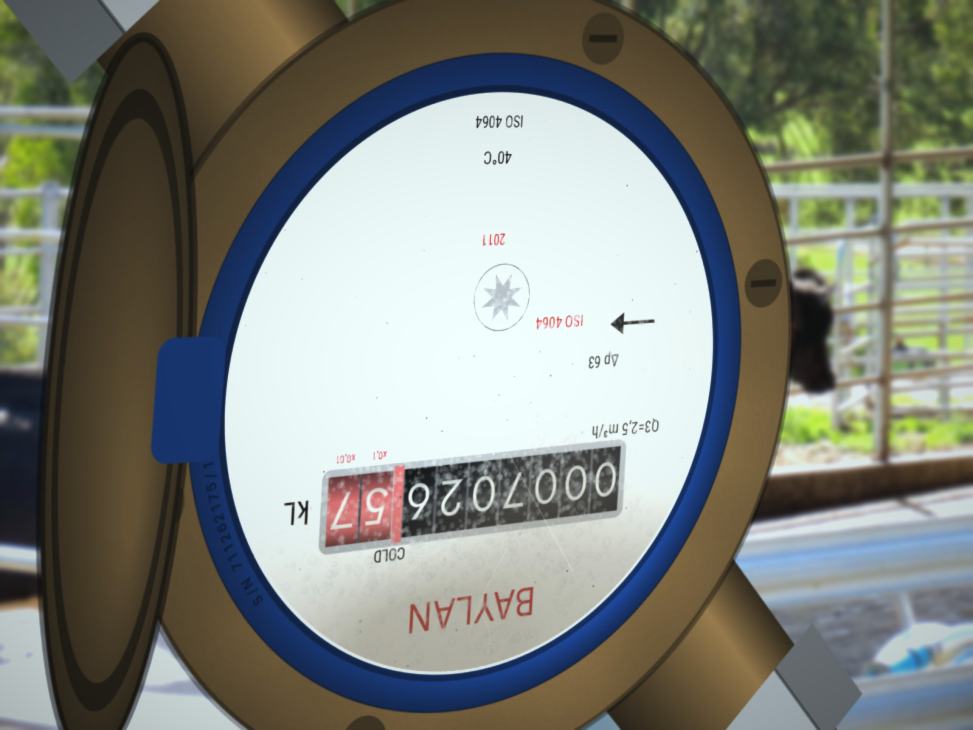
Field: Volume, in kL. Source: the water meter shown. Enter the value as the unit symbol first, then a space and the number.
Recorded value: kL 7026.57
